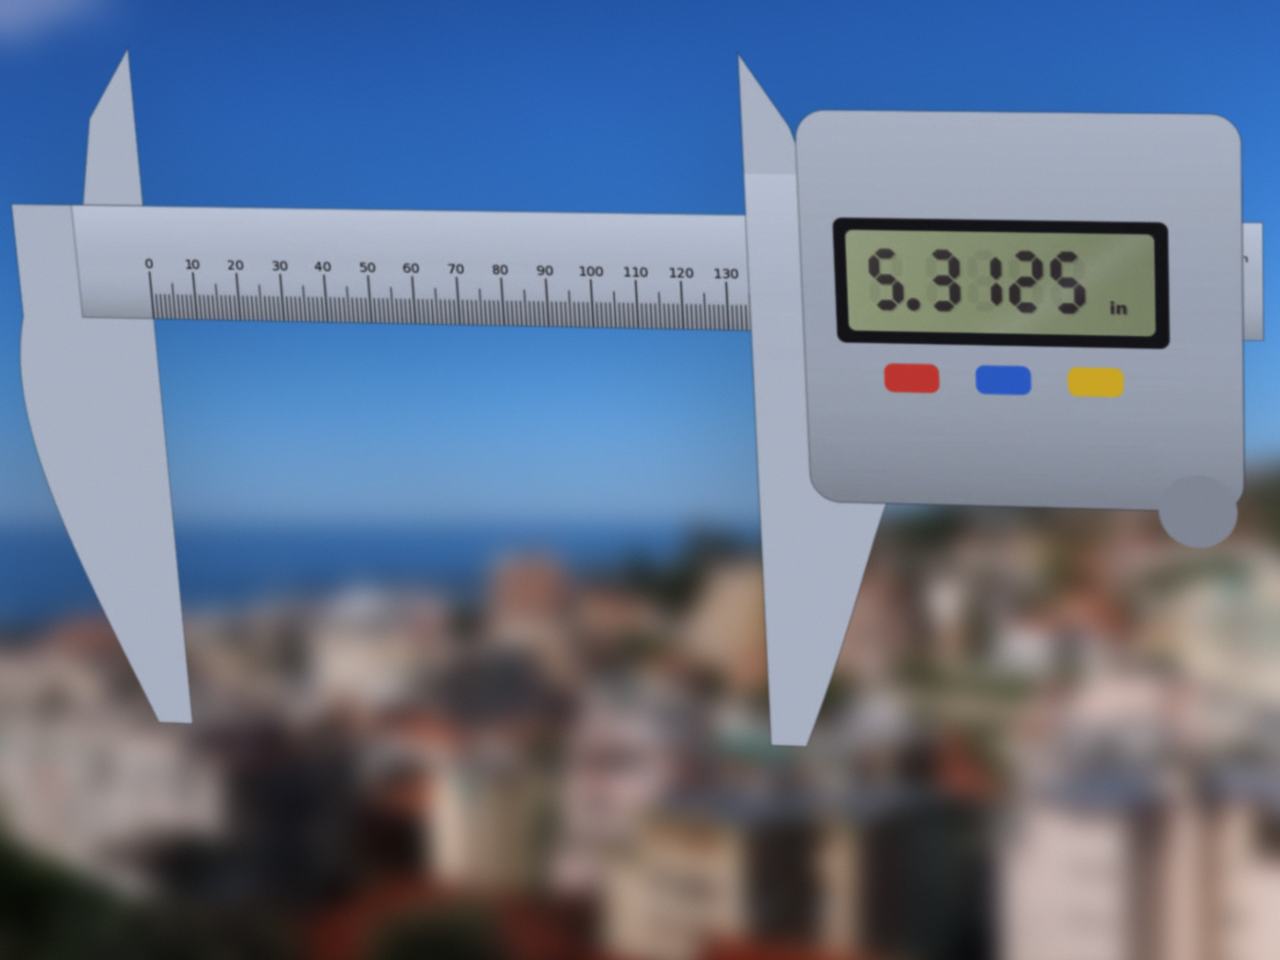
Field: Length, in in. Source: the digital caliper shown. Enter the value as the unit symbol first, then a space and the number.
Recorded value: in 5.3125
